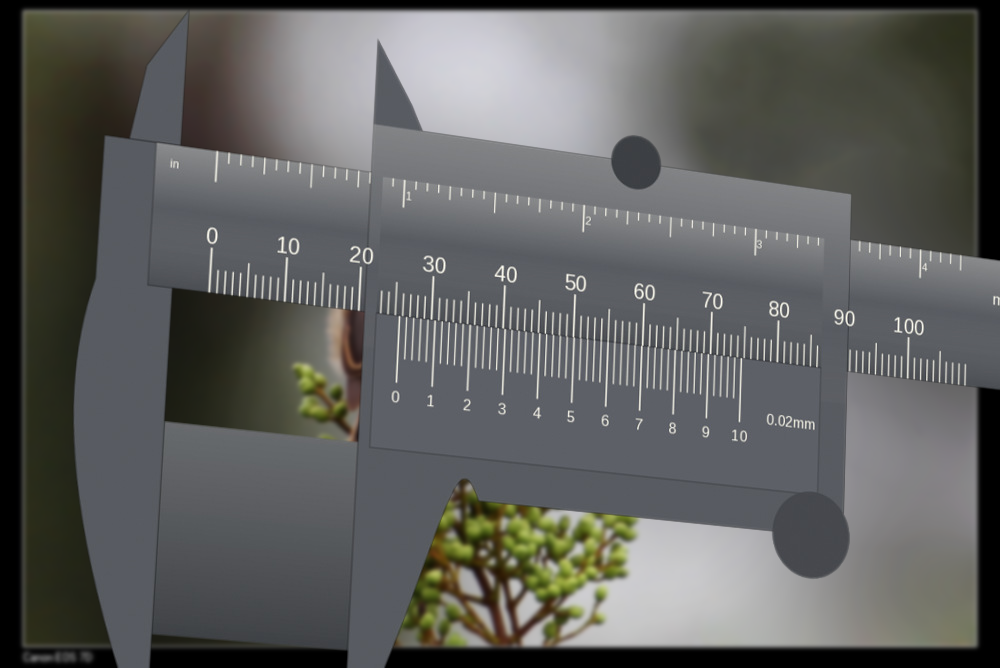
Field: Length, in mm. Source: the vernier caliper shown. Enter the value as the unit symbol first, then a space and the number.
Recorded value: mm 25.6
